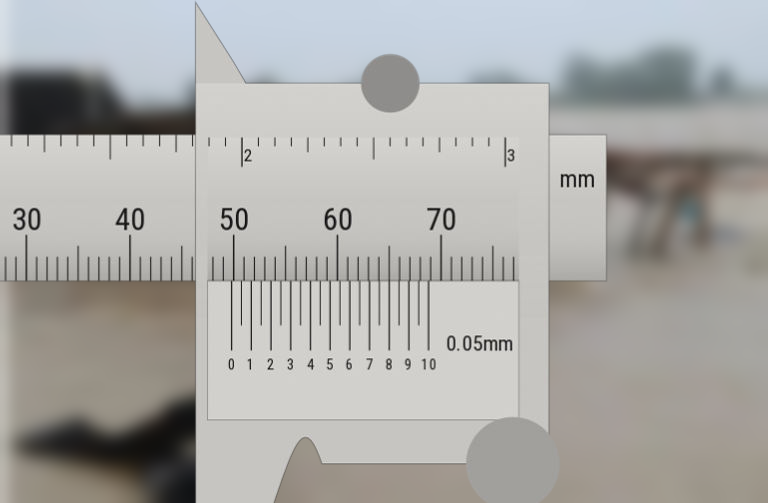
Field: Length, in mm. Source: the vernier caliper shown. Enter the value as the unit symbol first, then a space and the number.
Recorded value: mm 49.8
